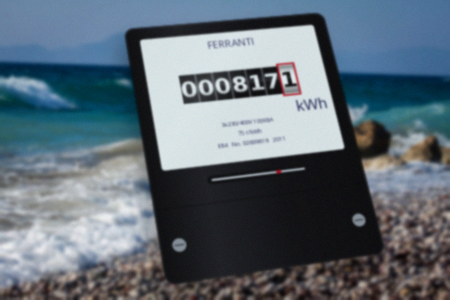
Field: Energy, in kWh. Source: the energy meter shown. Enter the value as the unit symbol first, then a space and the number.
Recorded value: kWh 817.1
